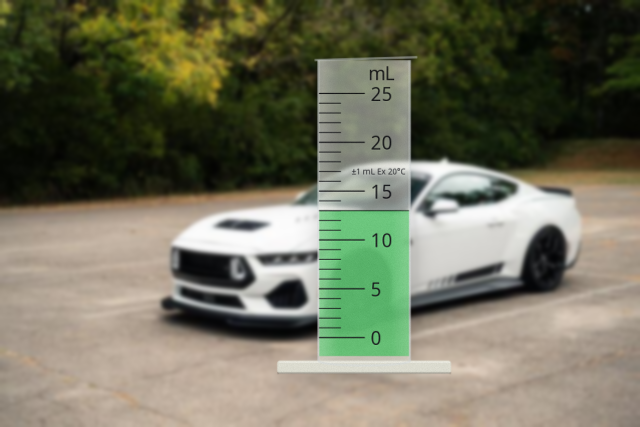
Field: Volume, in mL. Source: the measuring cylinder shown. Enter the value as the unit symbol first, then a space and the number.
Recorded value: mL 13
